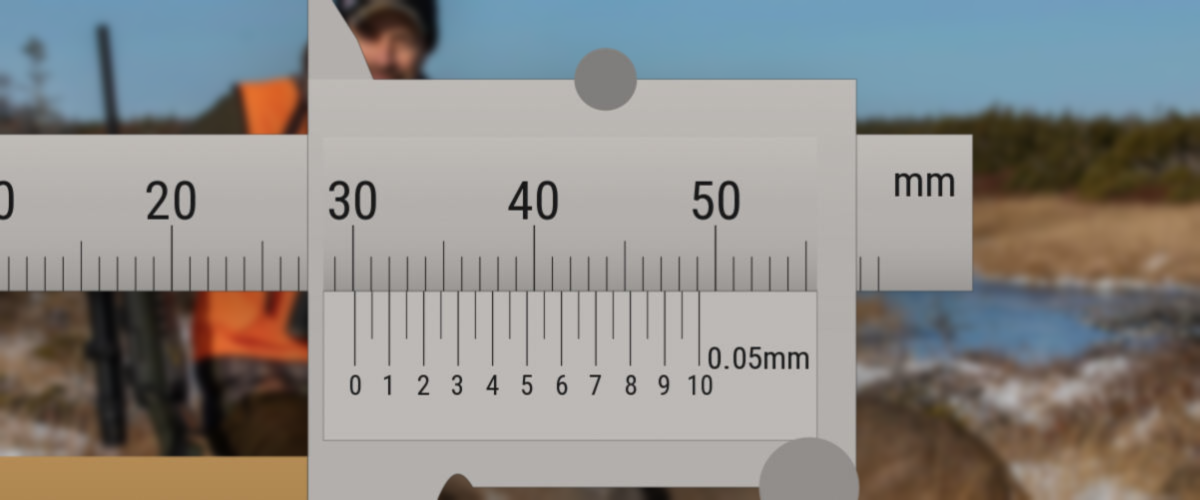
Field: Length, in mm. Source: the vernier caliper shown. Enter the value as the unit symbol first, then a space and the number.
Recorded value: mm 30.1
